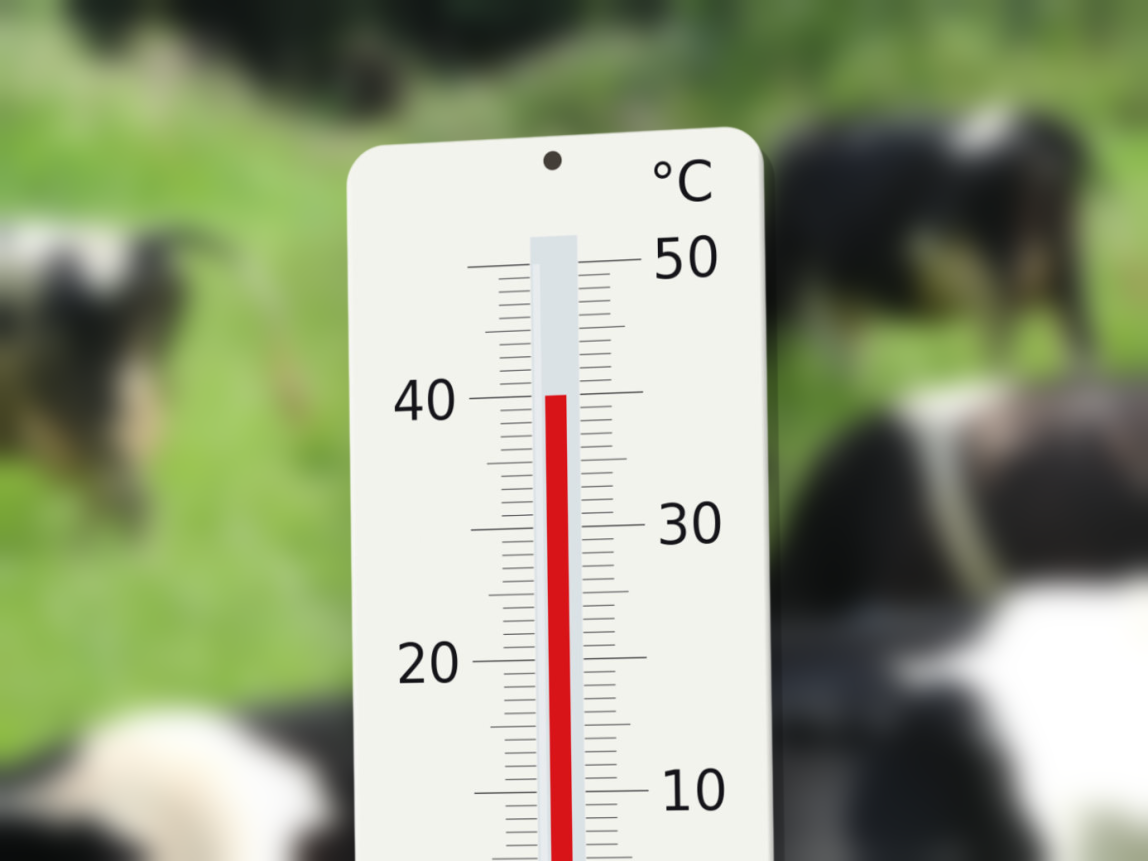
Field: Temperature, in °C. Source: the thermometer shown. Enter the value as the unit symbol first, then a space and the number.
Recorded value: °C 40
